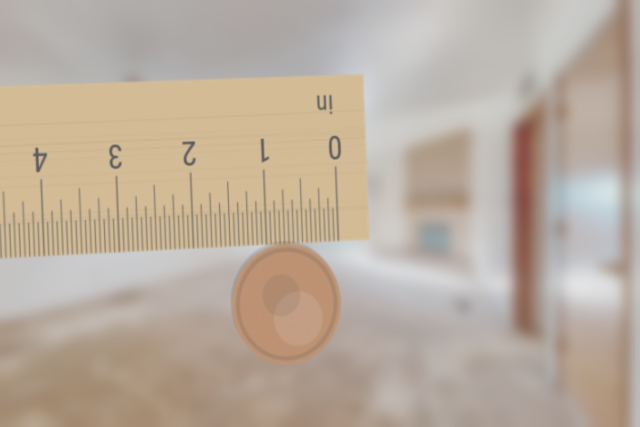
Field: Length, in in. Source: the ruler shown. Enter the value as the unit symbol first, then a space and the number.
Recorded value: in 1.5
